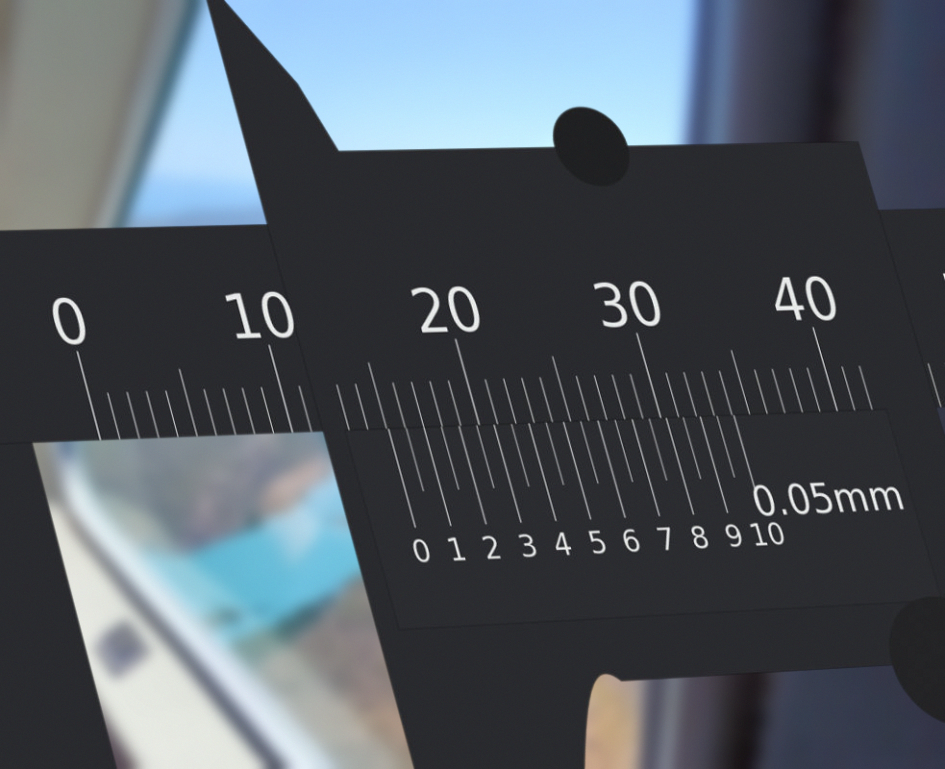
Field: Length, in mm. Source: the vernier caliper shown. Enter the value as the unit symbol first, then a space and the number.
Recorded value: mm 15.1
